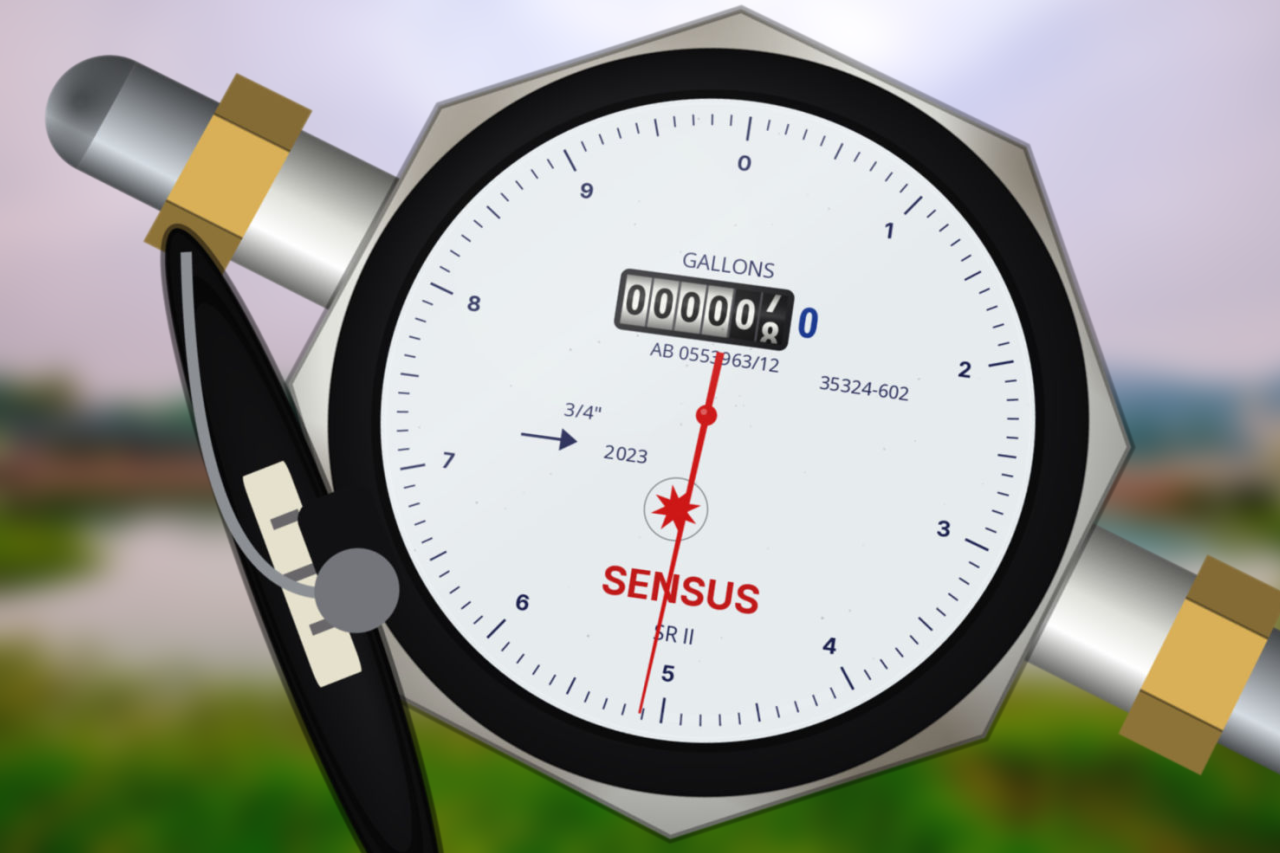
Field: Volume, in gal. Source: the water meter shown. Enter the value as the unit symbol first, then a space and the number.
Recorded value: gal 75.1
